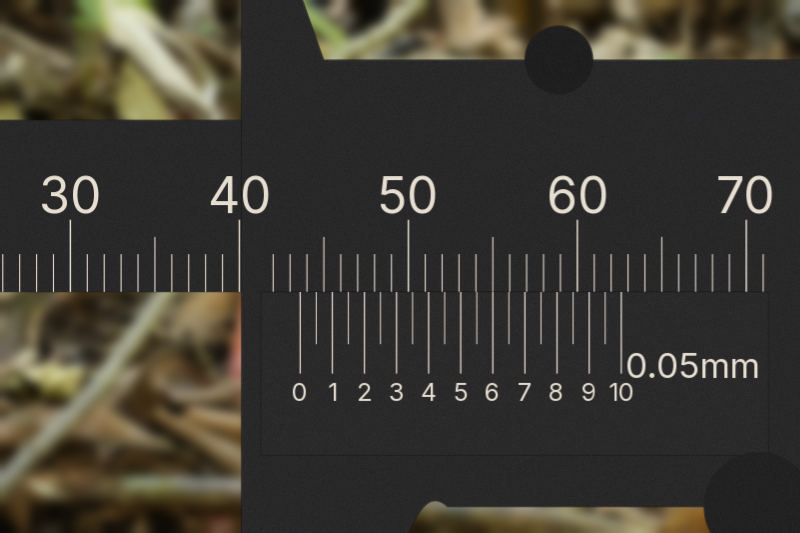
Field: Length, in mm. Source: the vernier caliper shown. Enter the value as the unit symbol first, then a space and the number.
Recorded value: mm 43.6
